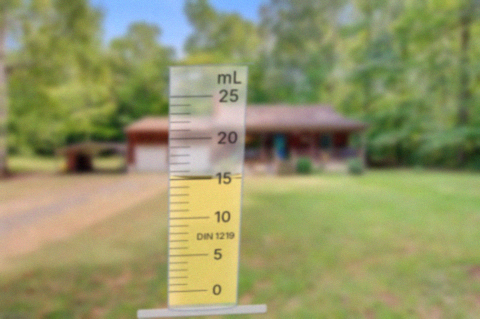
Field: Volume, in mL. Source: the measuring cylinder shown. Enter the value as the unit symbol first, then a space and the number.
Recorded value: mL 15
